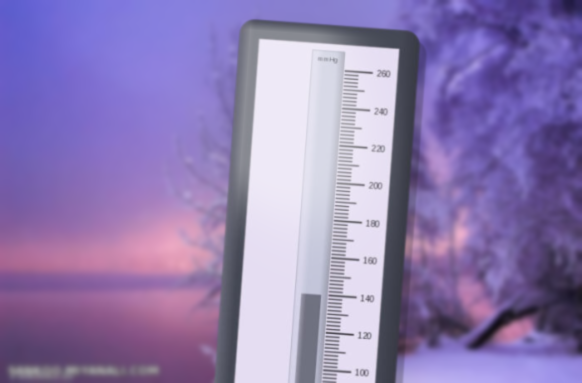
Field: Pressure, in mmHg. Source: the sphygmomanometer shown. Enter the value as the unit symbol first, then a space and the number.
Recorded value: mmHg 140
